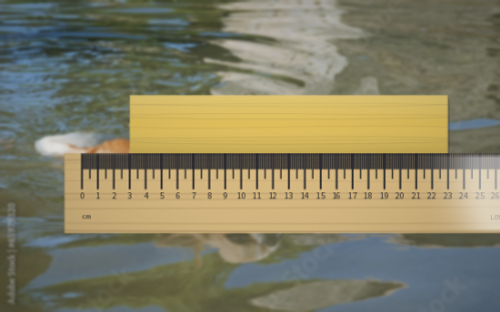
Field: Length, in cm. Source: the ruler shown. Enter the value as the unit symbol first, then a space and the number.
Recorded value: cm 20
